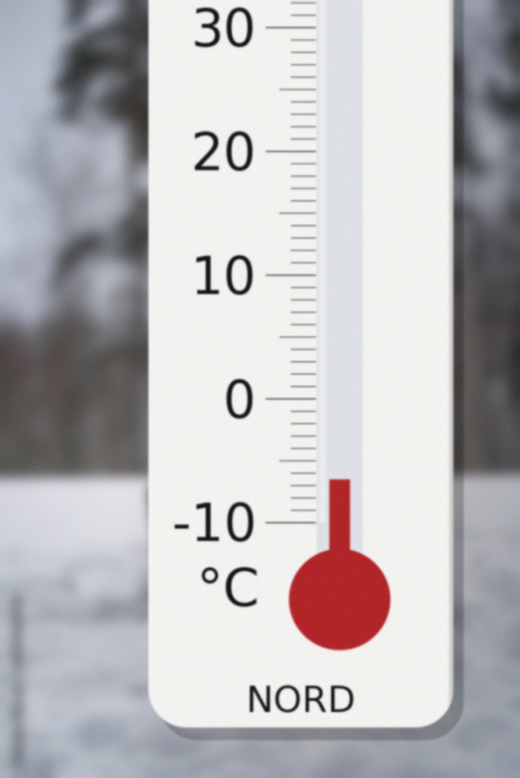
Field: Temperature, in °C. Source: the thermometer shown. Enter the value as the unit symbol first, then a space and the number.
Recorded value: °C -6.5
